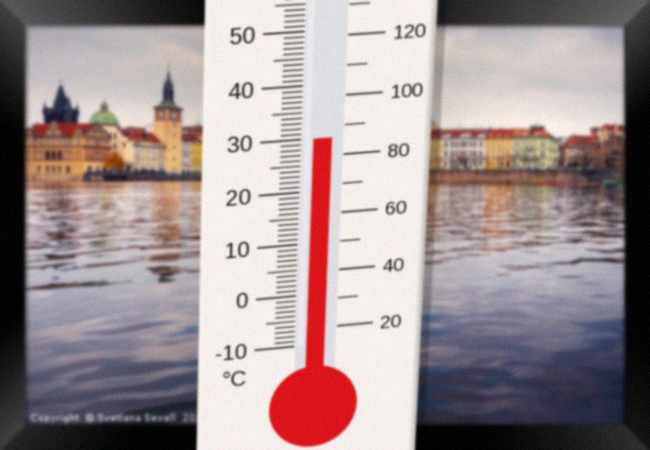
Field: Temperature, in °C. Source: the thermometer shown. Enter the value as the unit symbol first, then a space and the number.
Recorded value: °C 30
